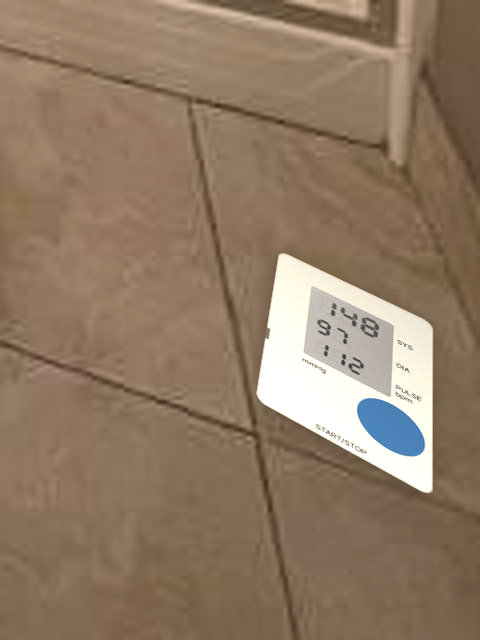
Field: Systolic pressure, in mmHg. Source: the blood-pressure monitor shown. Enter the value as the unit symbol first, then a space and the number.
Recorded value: mmHg 148
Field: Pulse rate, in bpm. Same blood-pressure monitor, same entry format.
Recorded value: bpm 112
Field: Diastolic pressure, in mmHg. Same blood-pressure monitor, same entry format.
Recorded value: mmHg 97
